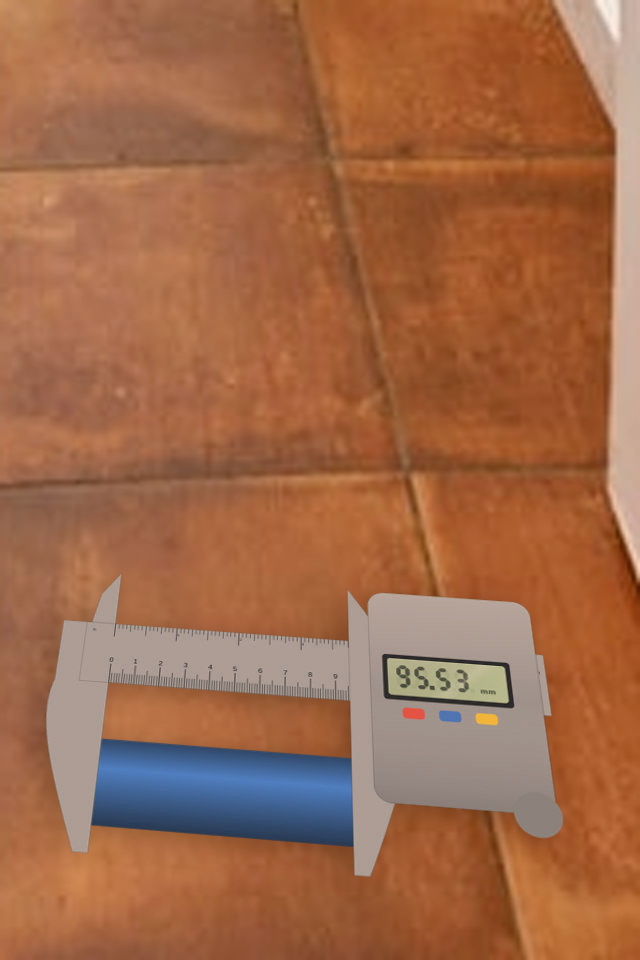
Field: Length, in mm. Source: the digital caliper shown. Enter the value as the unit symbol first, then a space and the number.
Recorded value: mm 95.53
